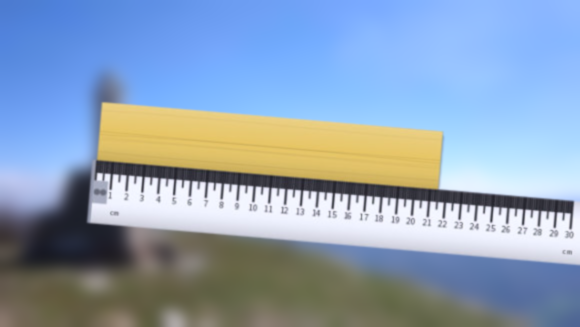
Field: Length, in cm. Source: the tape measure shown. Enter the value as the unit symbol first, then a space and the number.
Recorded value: cm 21.5
